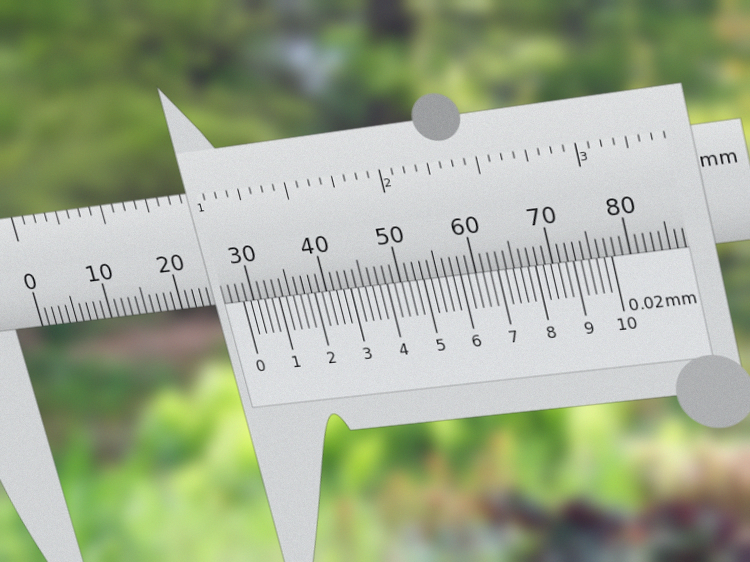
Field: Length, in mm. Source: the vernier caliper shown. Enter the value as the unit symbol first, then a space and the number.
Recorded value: mm 28.6
